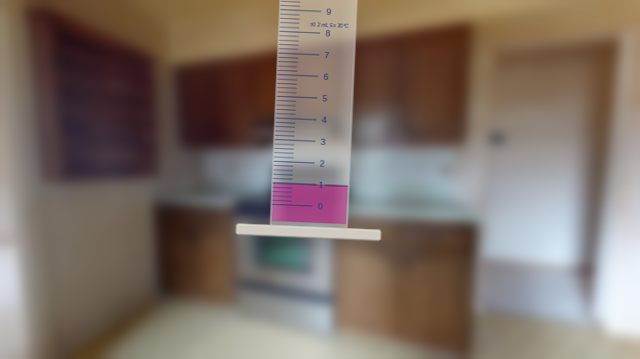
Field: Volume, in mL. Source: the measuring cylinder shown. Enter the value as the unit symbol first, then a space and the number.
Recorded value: mL 1
